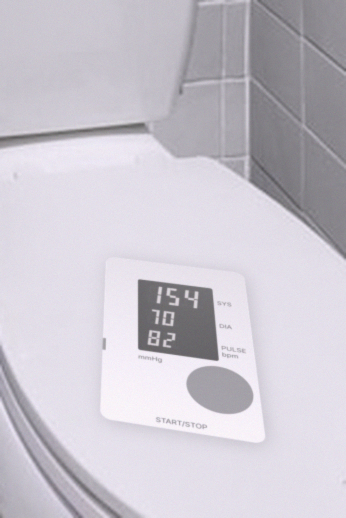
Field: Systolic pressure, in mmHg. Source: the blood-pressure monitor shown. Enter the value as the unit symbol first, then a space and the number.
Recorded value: mmHg 154
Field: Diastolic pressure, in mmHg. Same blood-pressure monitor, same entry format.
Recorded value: mmHg 70
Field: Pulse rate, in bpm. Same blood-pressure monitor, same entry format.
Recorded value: bpm 82
